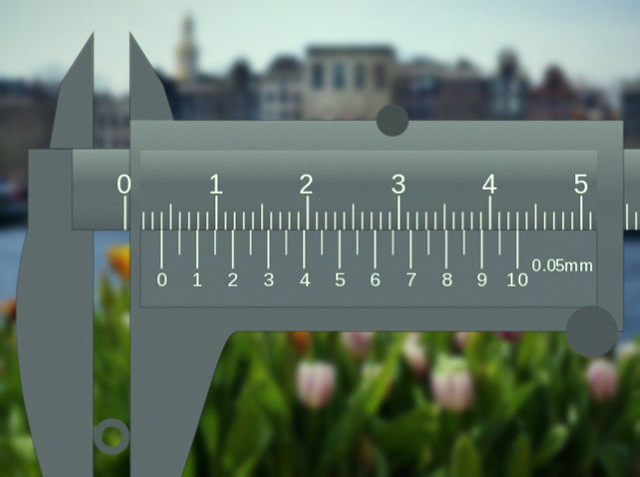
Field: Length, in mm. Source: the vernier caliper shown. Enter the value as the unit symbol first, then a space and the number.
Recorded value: mm 4.0
